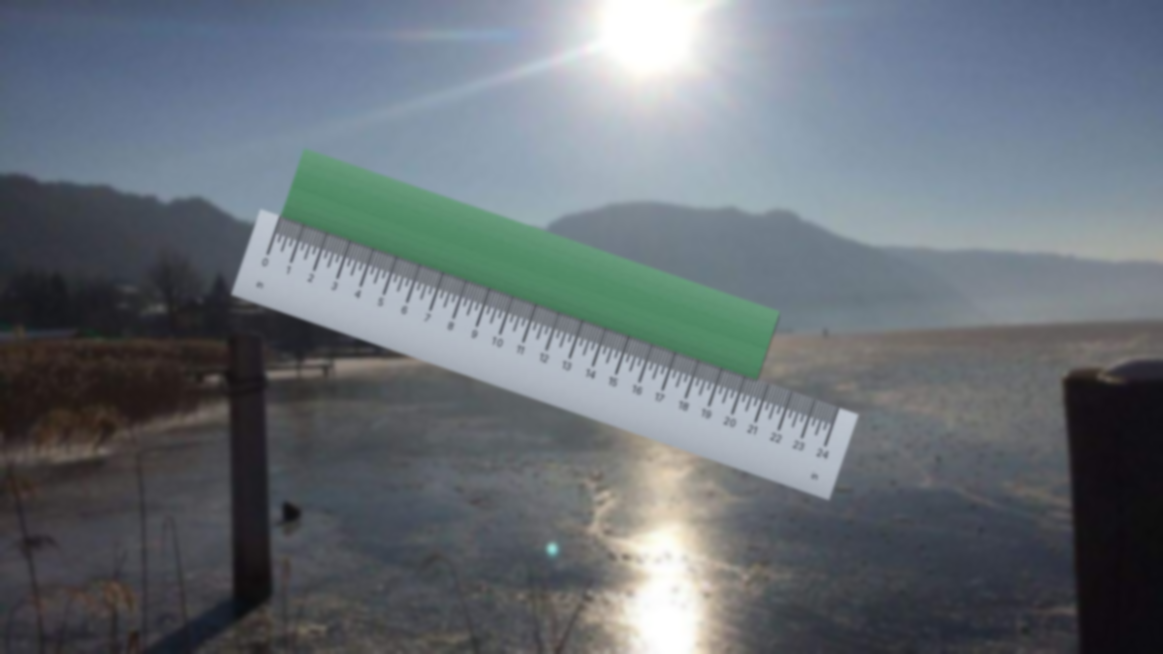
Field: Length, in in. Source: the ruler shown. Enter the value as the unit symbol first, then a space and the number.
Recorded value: in 20.5
